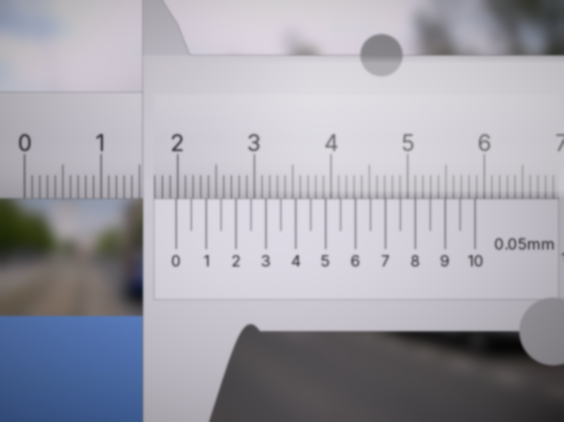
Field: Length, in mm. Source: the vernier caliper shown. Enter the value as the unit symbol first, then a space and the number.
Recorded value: mm 19.8
